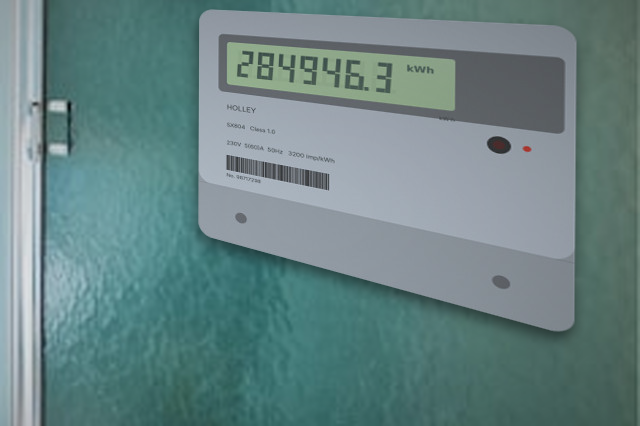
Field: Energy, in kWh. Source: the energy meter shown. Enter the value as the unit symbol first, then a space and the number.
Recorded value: kWh 284946.3
